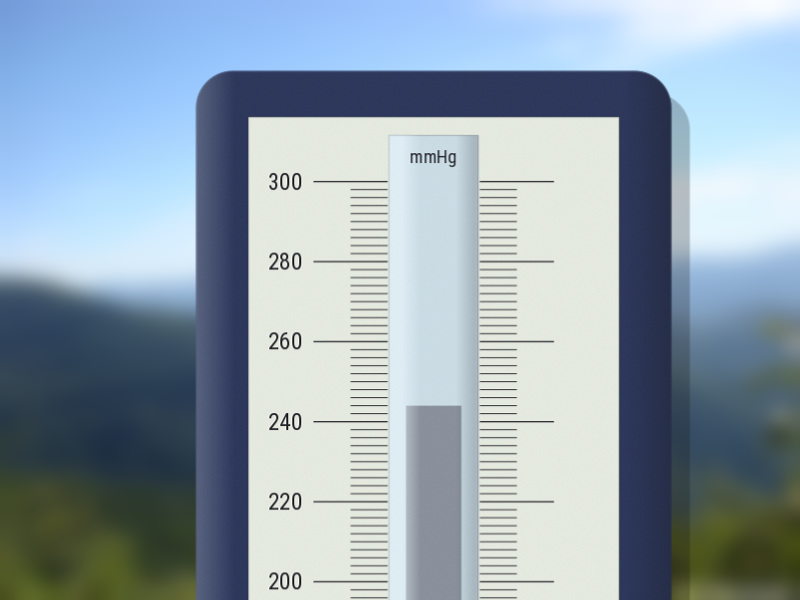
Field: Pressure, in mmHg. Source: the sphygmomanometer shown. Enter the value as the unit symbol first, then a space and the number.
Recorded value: mmHg 244
